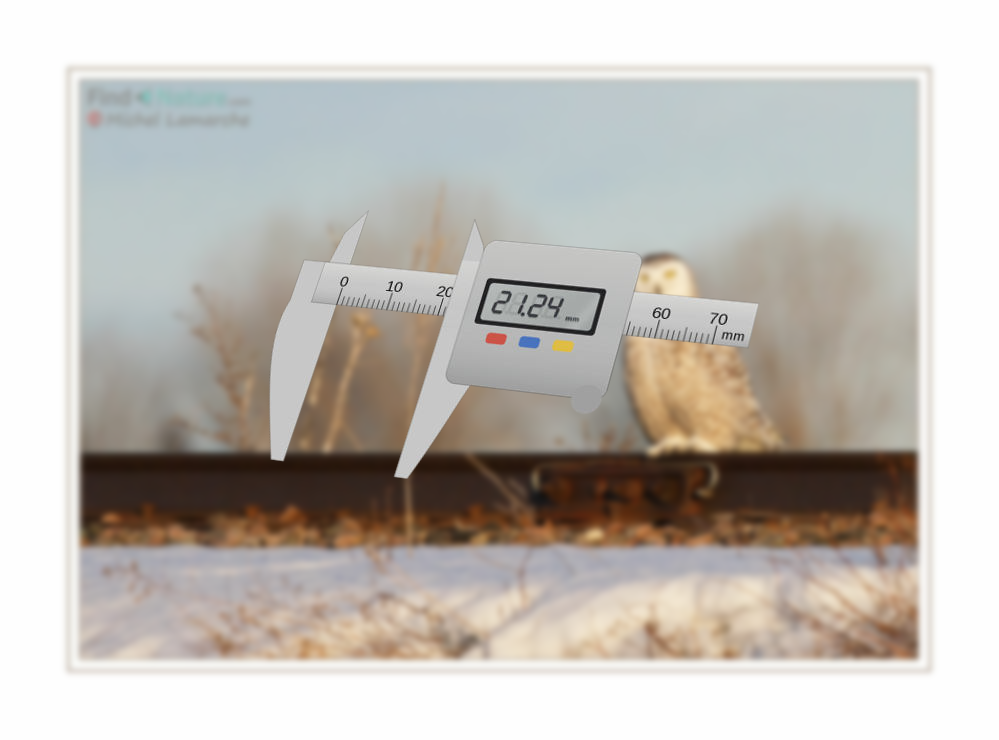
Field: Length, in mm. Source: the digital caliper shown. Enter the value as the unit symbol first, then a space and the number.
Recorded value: mm 21.24
